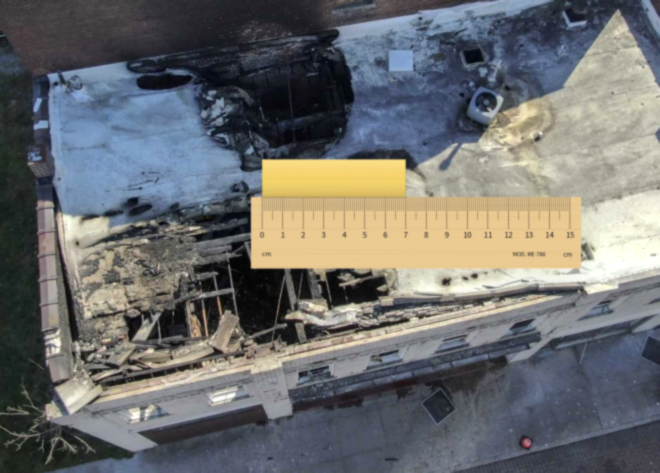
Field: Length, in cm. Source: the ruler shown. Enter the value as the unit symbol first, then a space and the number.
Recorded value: cm 7
